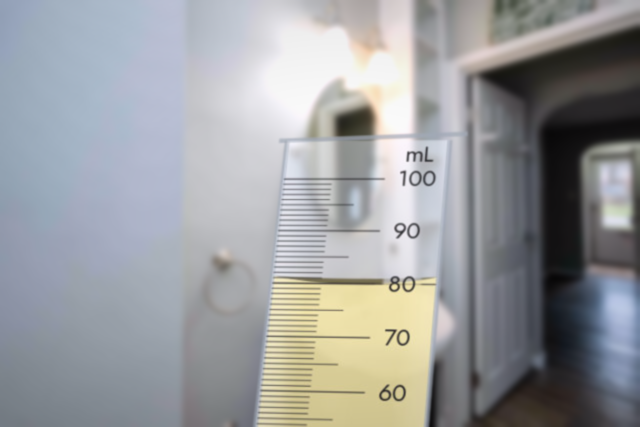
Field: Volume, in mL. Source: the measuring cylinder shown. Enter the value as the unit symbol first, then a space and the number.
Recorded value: mL 80
